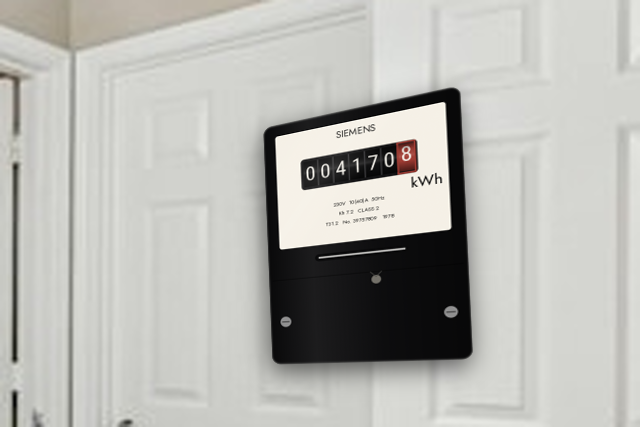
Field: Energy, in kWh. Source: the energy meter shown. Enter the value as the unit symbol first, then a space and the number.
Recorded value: kWh 4170.8
